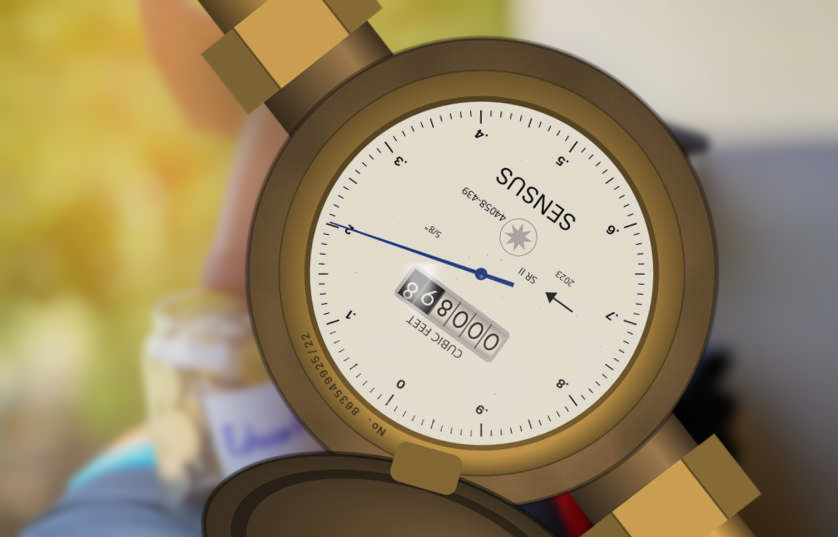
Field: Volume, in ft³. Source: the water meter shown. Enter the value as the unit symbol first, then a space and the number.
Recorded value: ft³ 898.20
